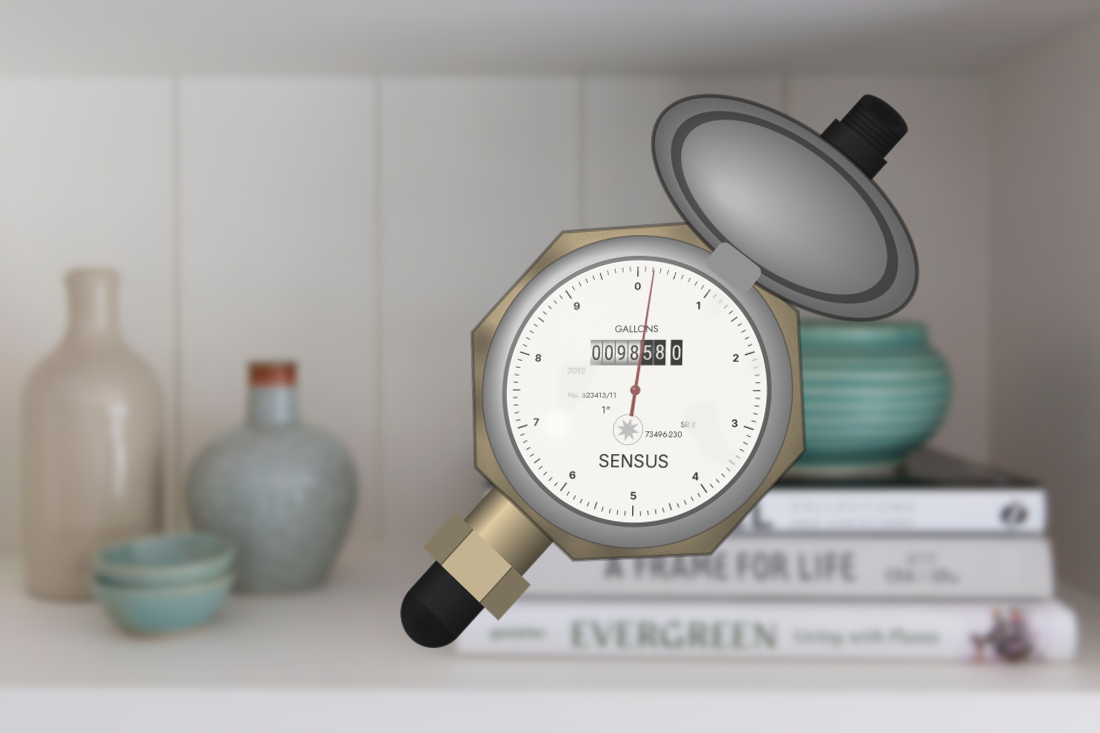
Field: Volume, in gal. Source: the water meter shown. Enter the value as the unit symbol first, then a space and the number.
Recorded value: gal 98580.2
